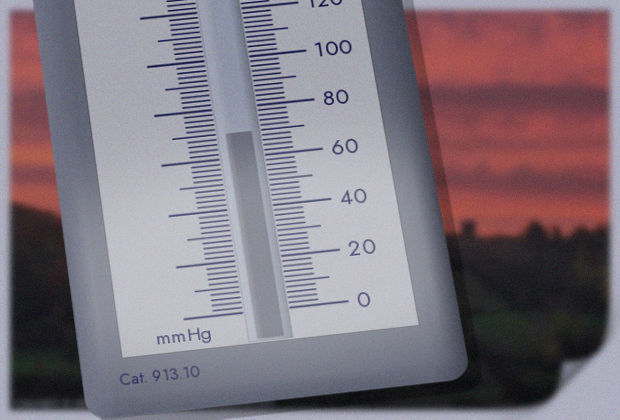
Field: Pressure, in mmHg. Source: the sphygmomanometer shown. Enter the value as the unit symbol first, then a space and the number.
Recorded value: mmHg 70
